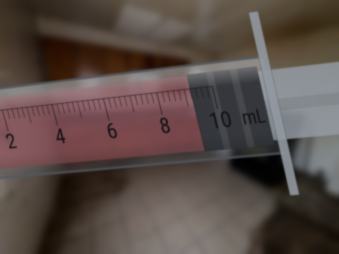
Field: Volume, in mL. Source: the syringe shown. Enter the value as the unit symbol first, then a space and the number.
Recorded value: mL 9.2
